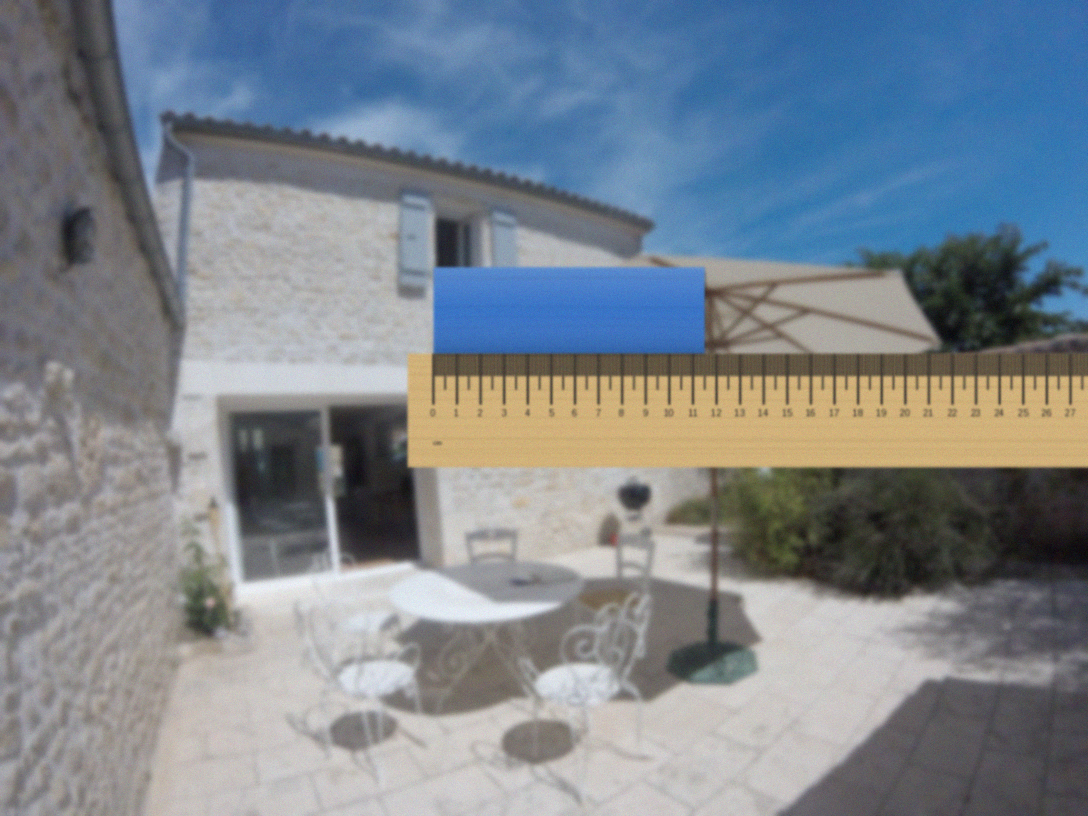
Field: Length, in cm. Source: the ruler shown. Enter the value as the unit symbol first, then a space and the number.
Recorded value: cm 11.5
